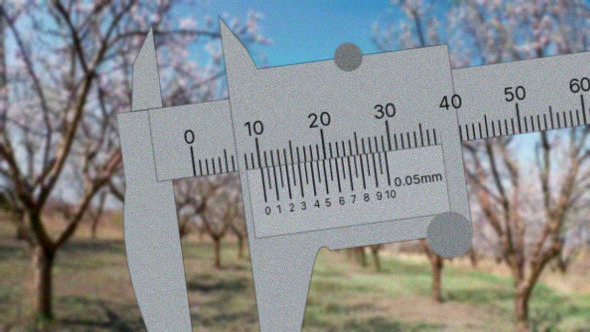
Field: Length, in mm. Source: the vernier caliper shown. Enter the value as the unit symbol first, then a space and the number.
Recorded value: mm 10.2
